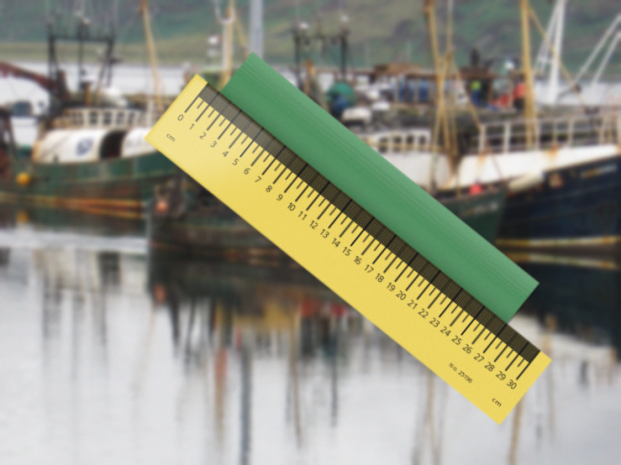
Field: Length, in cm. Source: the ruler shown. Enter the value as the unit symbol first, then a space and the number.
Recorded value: cm 26
